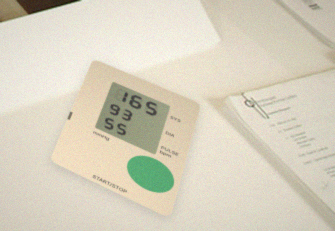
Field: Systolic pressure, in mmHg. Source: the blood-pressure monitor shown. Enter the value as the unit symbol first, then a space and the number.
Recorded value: mmHg 165
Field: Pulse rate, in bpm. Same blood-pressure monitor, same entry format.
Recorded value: bpm 55
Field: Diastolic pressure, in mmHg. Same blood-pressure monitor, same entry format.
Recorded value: mmHg 93
